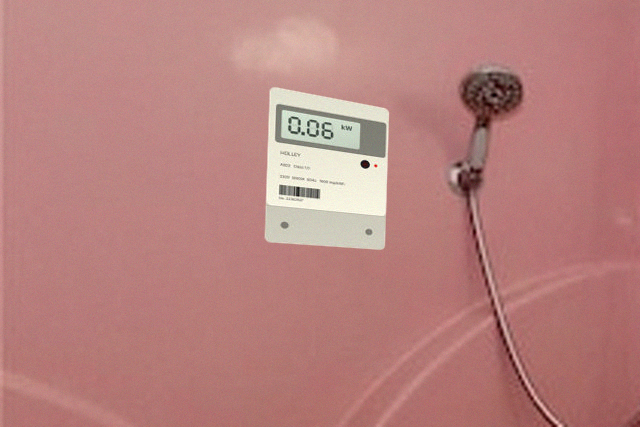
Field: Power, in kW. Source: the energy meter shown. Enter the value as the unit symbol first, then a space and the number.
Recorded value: kW 0.06
